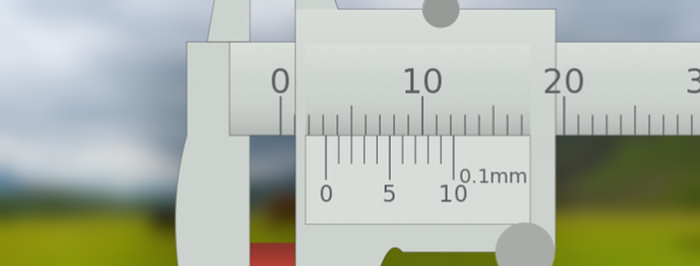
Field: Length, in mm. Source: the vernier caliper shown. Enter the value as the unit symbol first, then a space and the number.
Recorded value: mm 3.2
